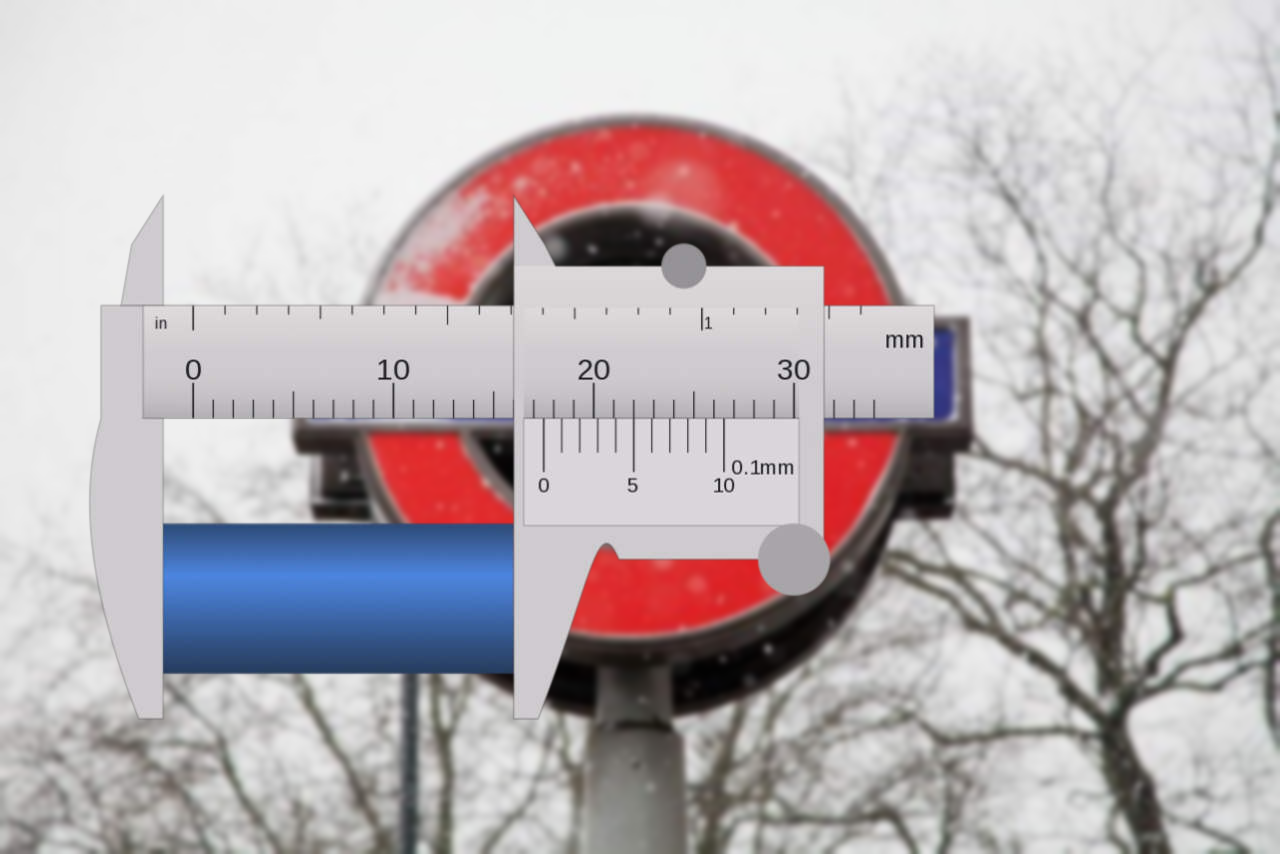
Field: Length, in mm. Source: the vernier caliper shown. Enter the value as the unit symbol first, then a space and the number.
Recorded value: mm 17.5
